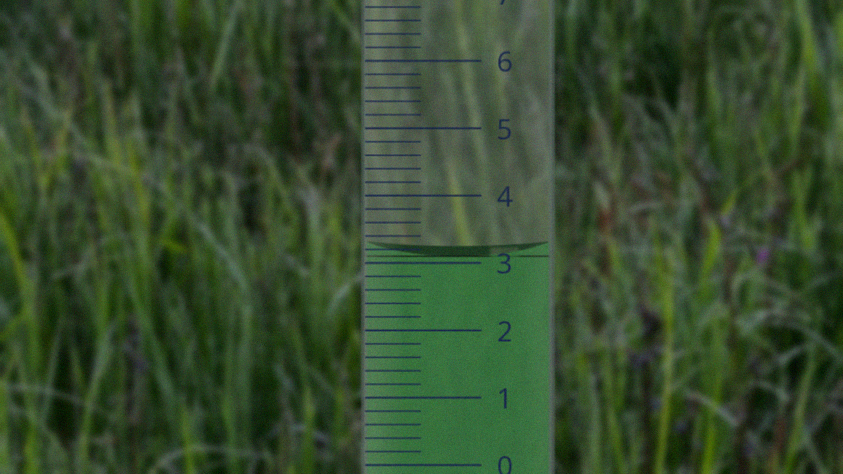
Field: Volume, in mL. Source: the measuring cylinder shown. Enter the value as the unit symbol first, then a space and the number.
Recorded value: mL 3.1
